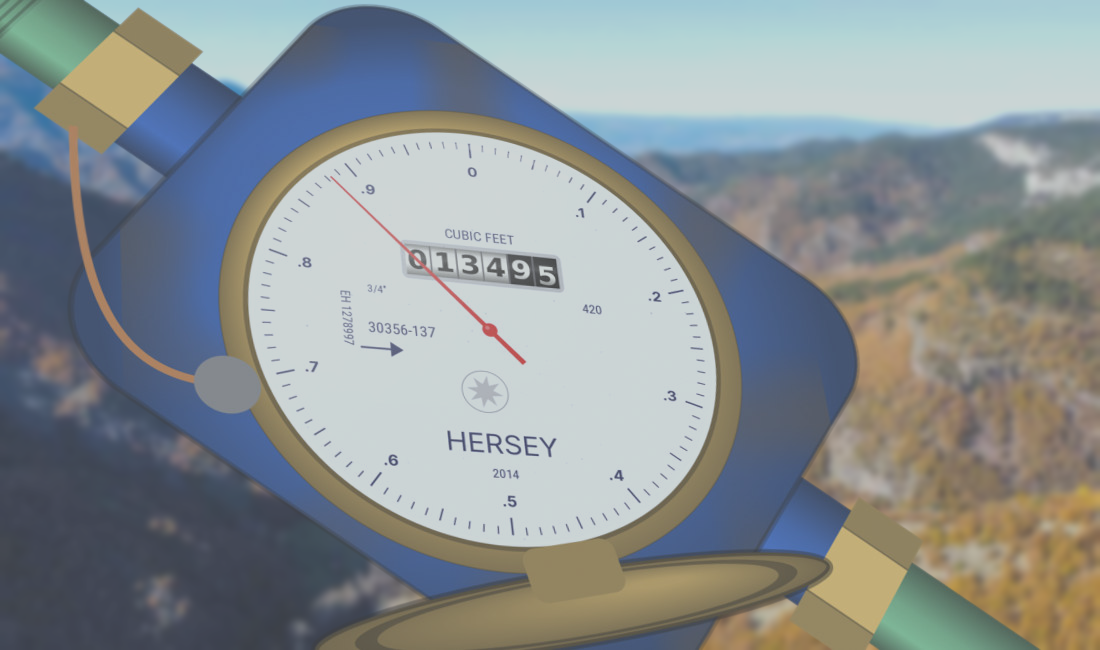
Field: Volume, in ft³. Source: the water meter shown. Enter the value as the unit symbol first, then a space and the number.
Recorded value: ft³ 13494.88
